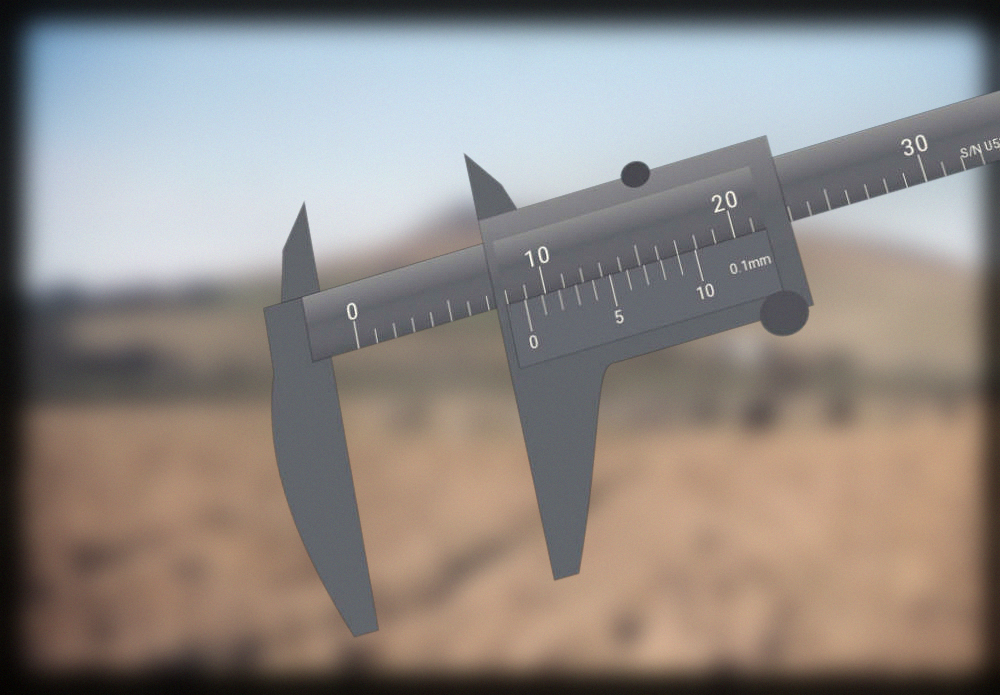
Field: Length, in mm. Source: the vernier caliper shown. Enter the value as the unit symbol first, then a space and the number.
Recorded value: mm 8.9
